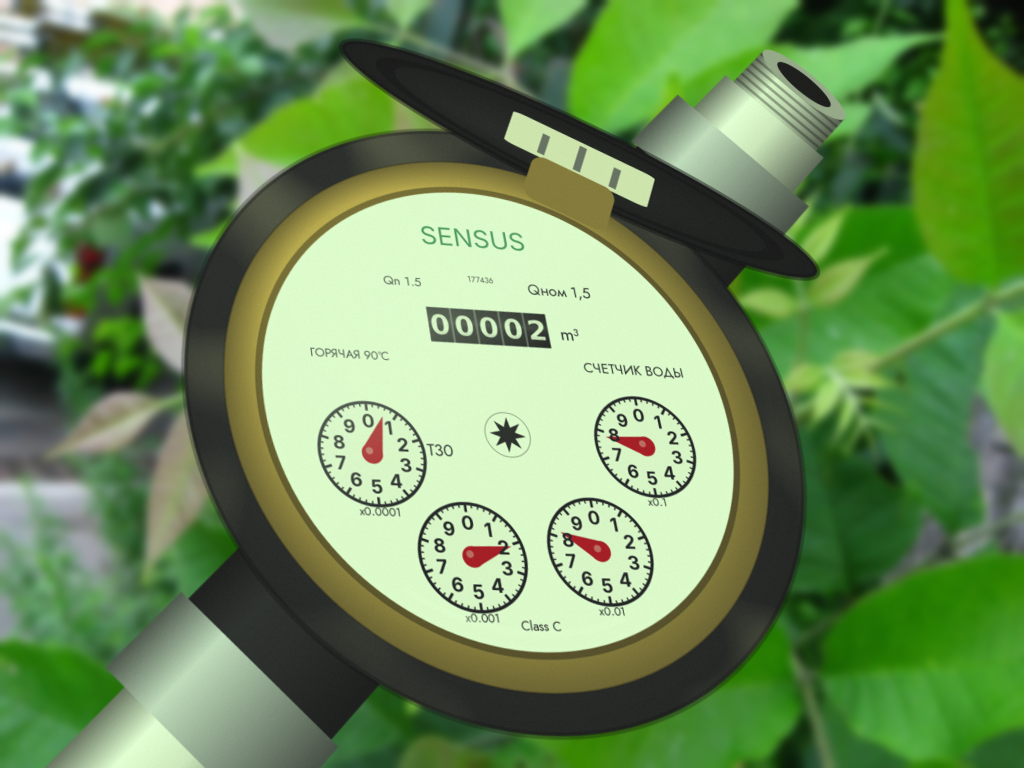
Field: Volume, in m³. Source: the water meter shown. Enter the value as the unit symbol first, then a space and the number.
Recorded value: m³ 2.7820
